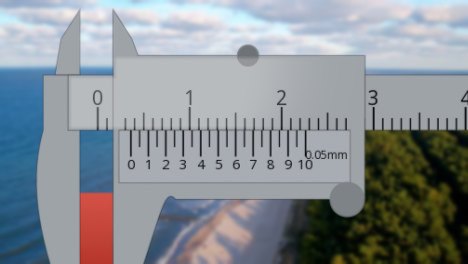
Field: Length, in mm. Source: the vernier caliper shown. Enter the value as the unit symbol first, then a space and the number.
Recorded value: mm 3.6
